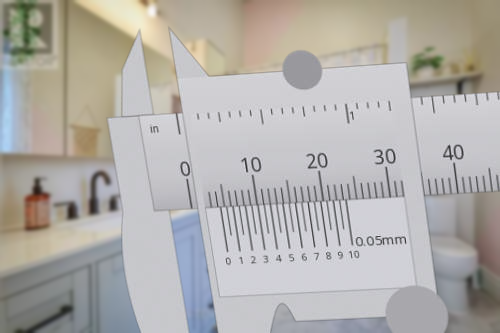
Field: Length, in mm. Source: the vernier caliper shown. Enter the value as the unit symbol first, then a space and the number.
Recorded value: mm 4.4
